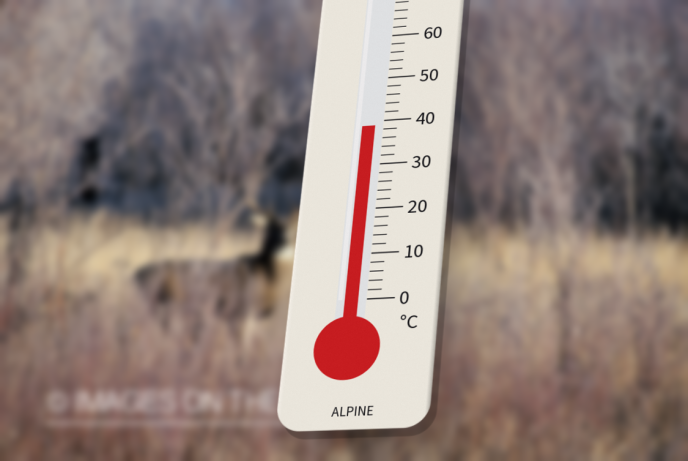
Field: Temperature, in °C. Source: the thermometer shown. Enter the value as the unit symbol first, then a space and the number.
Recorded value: °C 39
